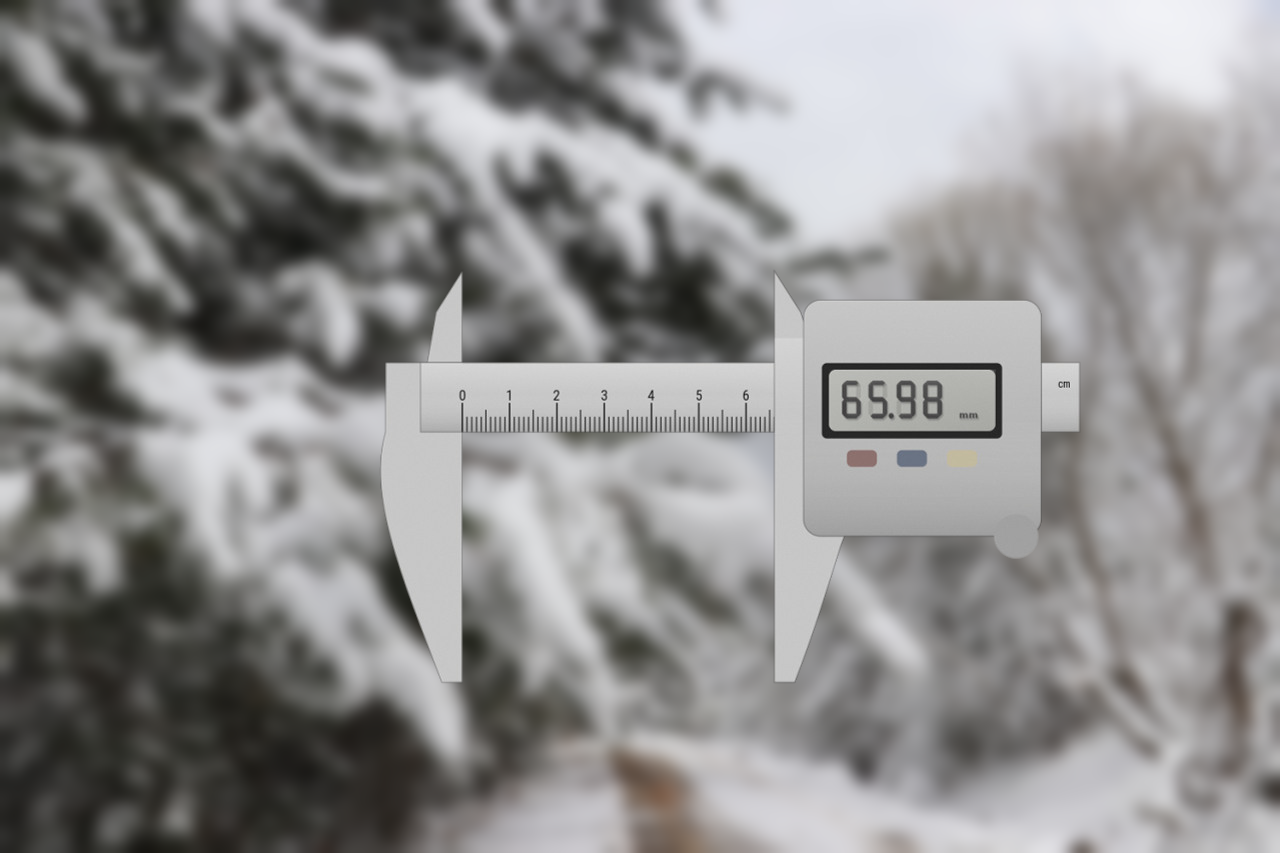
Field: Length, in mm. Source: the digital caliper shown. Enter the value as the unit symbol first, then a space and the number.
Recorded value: mm 65.98
